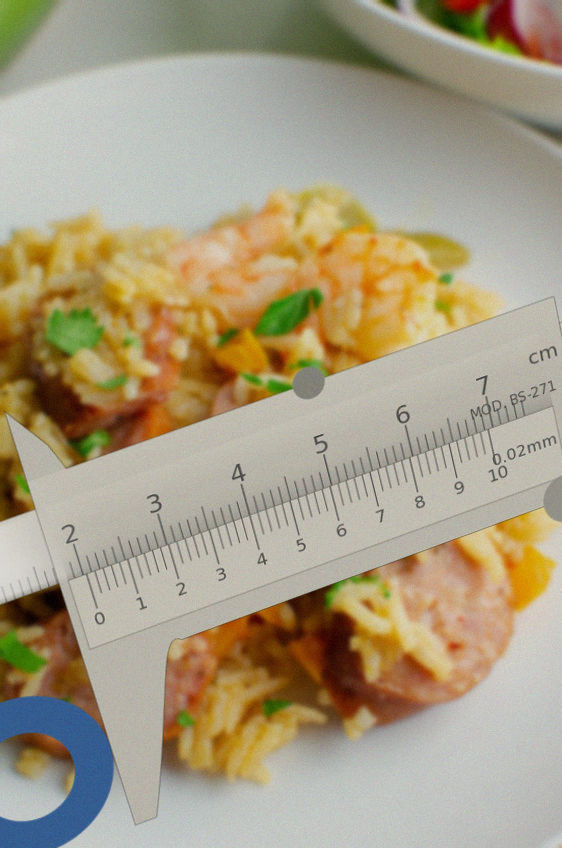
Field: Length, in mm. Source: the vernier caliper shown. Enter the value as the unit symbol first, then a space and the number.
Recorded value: mm 20.4
